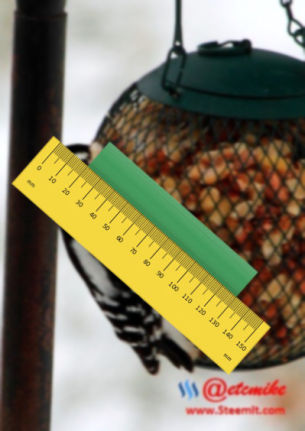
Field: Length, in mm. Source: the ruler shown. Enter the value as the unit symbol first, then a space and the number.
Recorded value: mm 110
